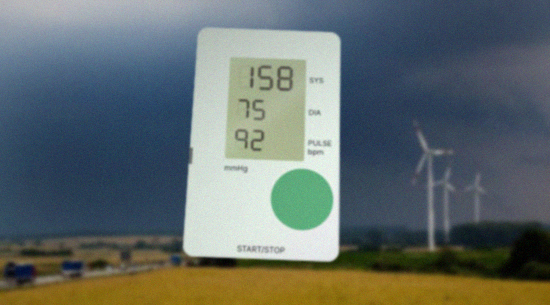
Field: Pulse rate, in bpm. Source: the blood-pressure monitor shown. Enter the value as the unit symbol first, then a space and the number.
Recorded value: bpm 92
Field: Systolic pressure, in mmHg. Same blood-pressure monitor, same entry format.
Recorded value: mmHg 158
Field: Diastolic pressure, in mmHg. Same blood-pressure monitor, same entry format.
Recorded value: mmHg 75
